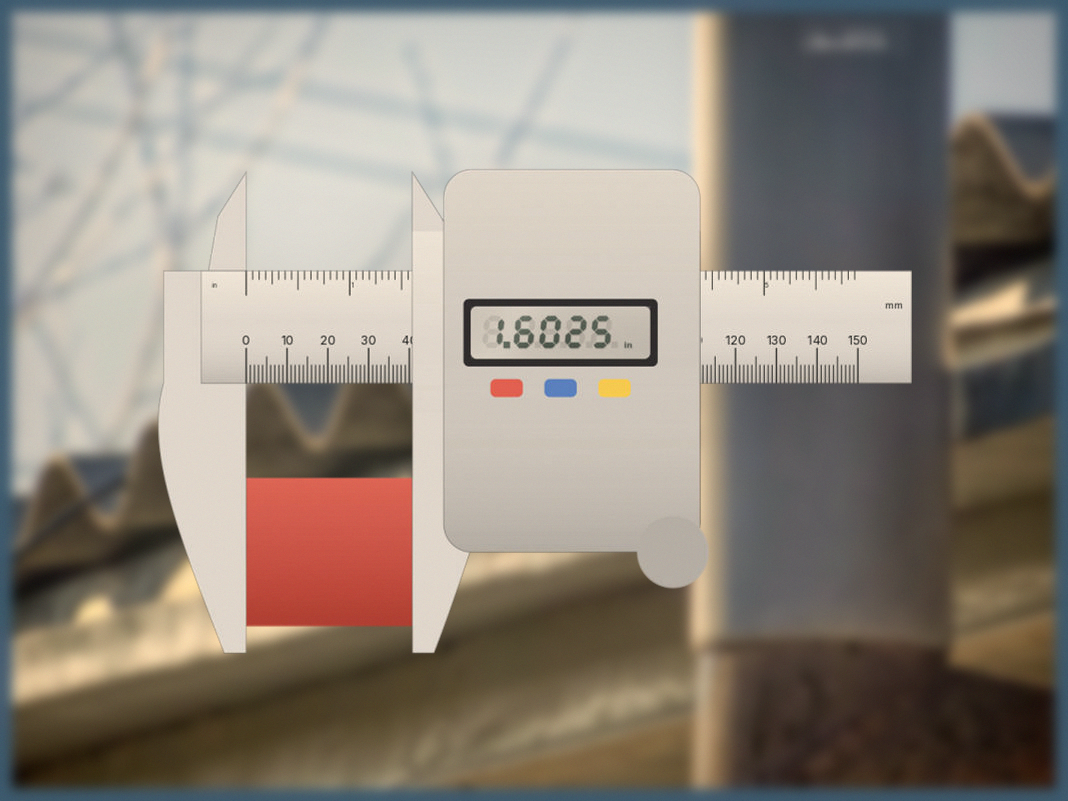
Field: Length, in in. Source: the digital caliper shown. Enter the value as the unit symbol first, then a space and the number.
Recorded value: in 1.6025
